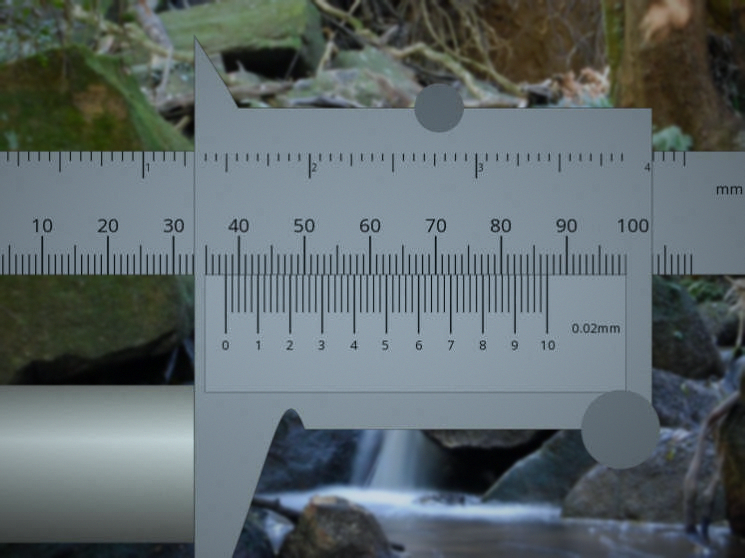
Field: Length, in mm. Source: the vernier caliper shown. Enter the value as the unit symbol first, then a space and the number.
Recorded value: mm 38.0
